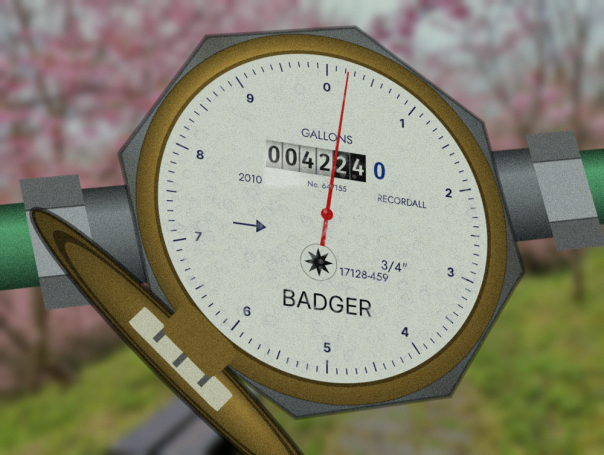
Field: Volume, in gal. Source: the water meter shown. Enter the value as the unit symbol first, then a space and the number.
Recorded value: gal 42240.2
